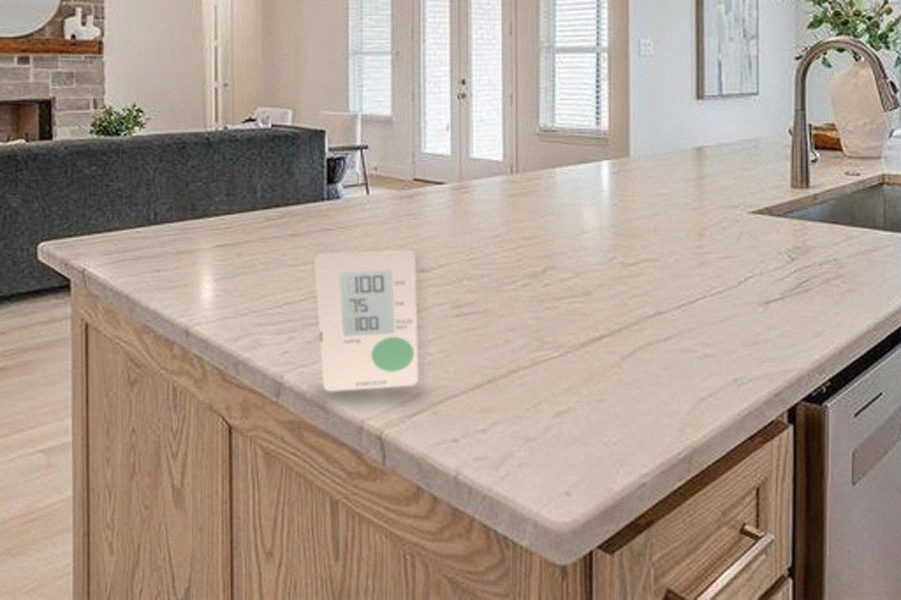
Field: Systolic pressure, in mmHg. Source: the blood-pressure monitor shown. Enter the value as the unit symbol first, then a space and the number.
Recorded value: mmHg 100
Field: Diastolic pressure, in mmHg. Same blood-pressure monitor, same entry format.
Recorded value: mmHg 75
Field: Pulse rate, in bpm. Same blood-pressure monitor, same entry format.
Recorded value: bpm 100
